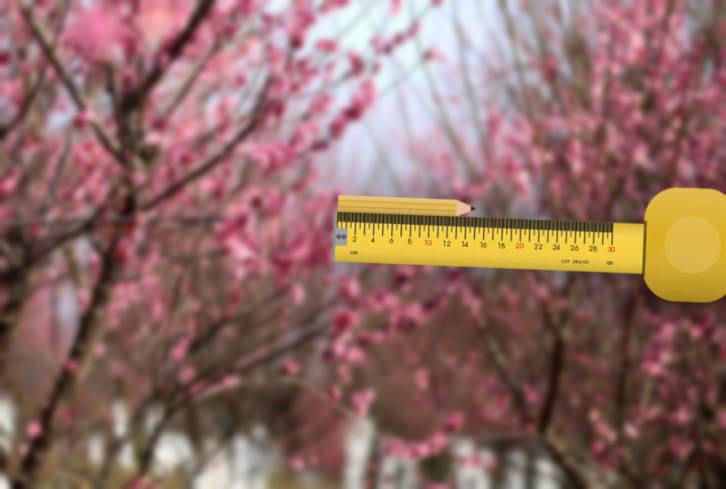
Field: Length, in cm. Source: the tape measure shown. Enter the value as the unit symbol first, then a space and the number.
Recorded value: cm 15
